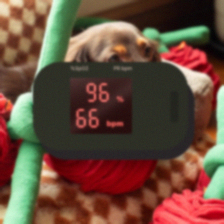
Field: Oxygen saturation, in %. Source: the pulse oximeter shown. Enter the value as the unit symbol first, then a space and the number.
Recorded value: % 96
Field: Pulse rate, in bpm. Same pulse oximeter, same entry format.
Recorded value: bpm 66
